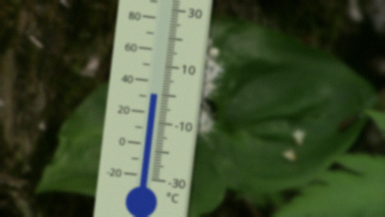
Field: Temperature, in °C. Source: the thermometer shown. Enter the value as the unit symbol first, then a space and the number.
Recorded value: °C 0
